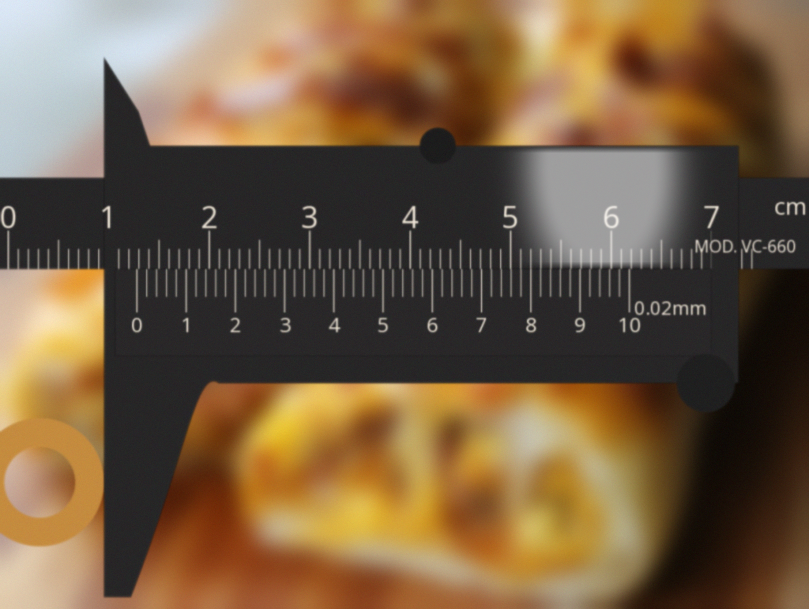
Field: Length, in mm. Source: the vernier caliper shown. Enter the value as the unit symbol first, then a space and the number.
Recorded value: mm 12.8
